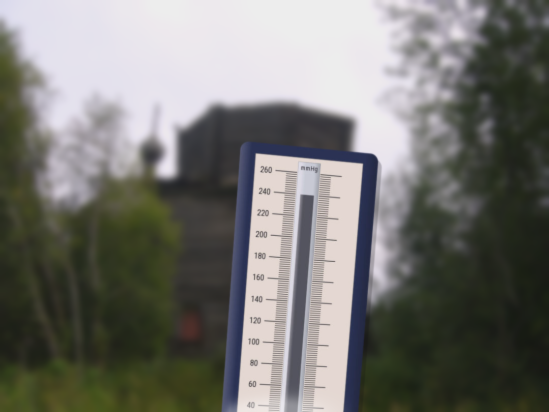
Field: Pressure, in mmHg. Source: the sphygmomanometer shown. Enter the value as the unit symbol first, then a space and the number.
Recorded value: mmHg 240
